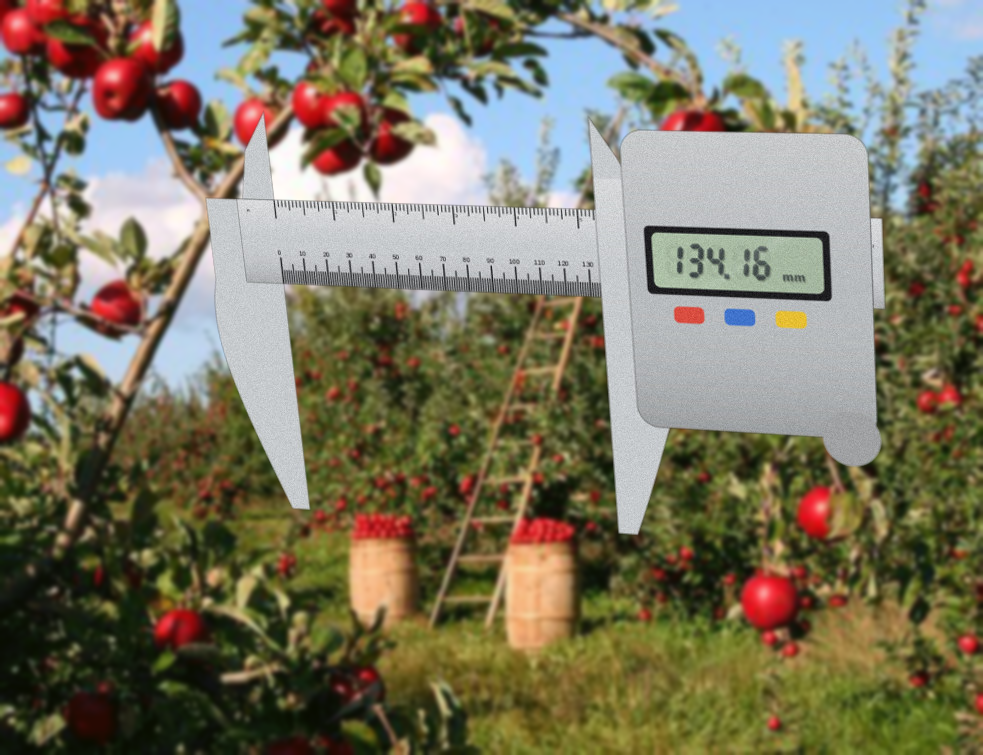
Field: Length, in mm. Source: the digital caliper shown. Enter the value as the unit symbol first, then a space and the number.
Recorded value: mm 134.16
